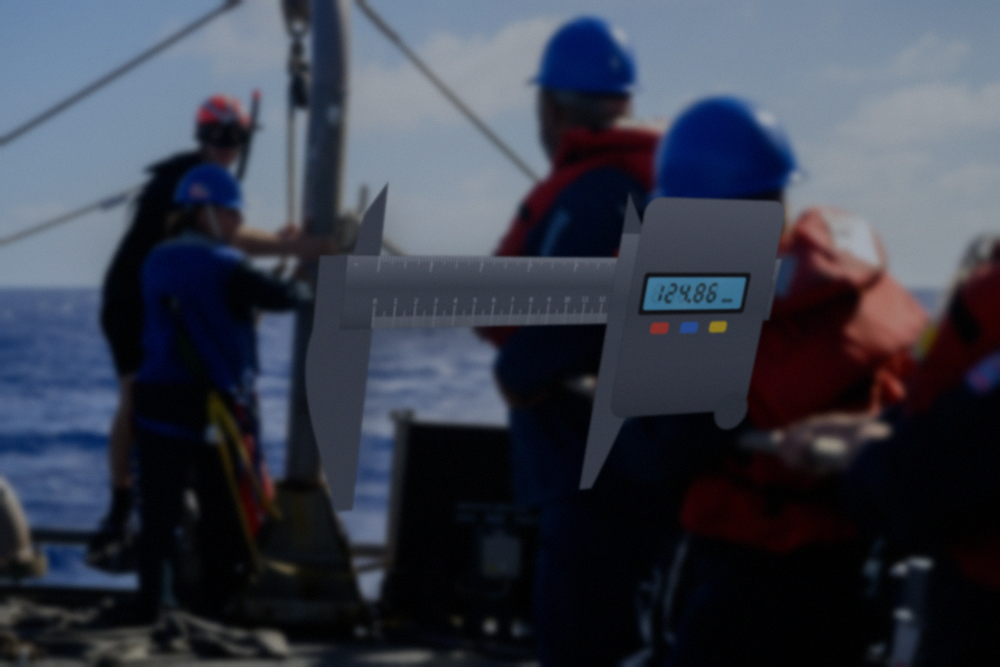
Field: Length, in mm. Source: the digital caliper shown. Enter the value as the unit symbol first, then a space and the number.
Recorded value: mm 124.86
